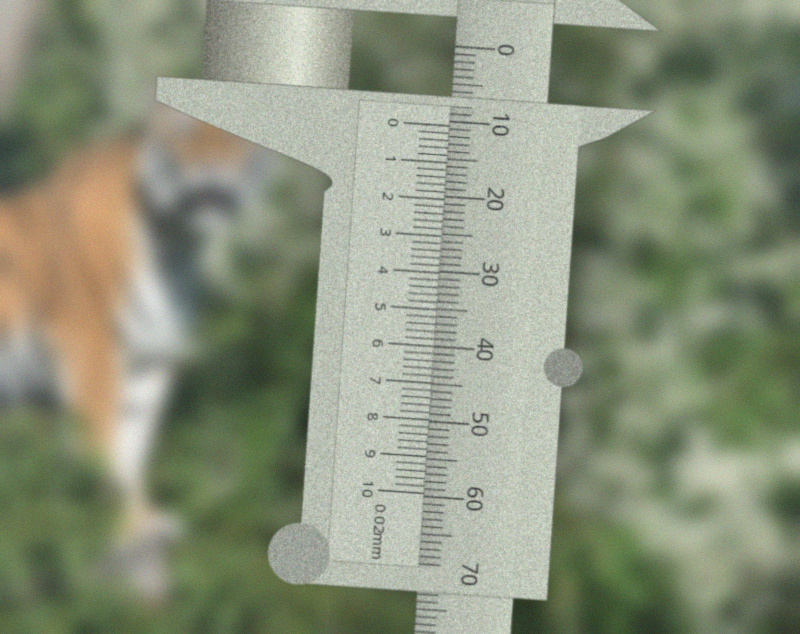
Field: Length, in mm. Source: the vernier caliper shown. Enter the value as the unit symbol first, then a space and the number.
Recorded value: mm 10.6
